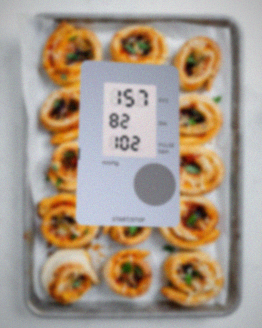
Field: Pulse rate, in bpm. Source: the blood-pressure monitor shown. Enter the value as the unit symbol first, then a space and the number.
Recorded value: bpm 102
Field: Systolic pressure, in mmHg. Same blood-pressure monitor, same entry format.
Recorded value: mmHg 157
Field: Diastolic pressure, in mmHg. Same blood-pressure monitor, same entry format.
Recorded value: mmHg 82
